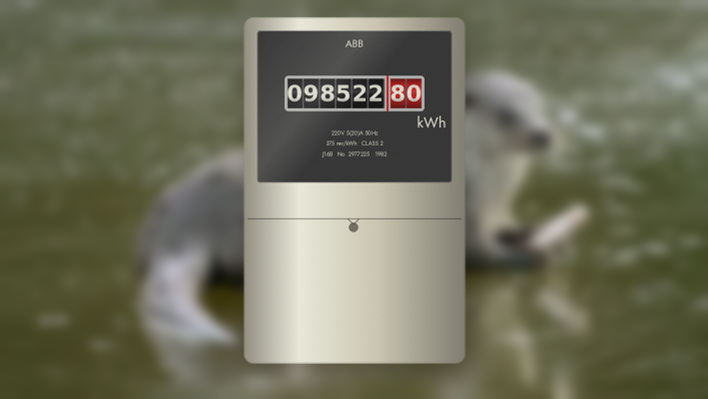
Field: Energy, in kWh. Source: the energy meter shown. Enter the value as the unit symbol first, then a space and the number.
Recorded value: kWh 98522.80
